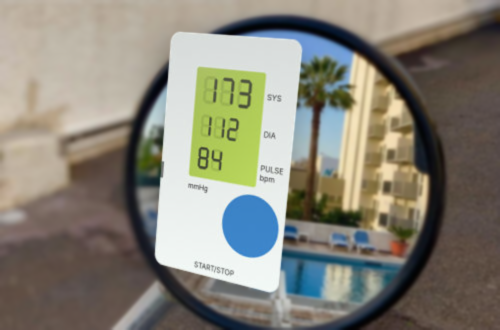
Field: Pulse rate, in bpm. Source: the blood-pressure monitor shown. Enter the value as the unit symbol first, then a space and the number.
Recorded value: bpm 84
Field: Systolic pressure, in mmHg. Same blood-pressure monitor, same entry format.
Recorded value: mmHg 173
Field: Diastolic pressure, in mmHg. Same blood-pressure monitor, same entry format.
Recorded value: mmHg 112
